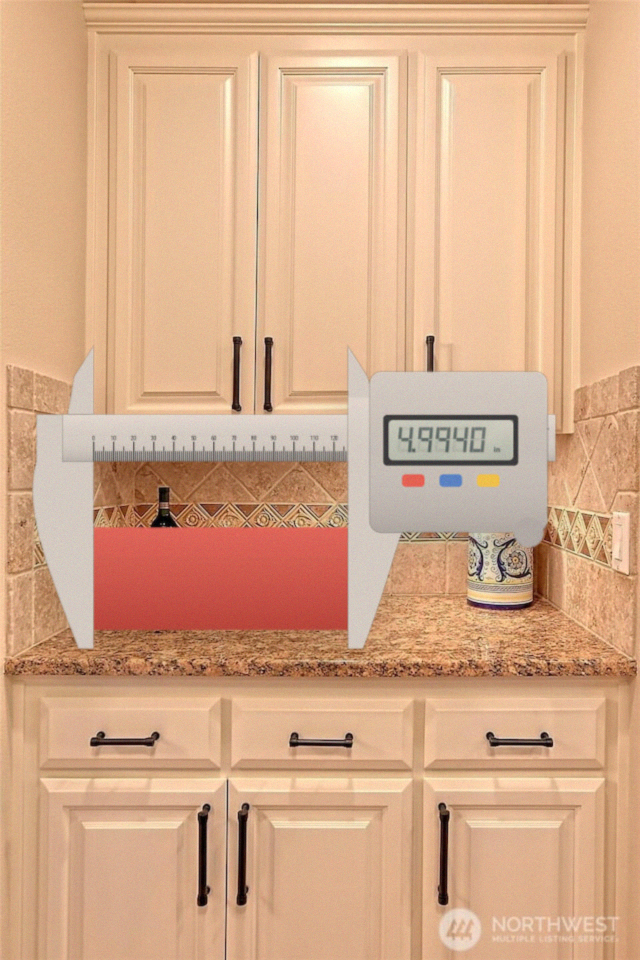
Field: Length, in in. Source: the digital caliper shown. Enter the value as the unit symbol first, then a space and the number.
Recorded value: in 4.9940
